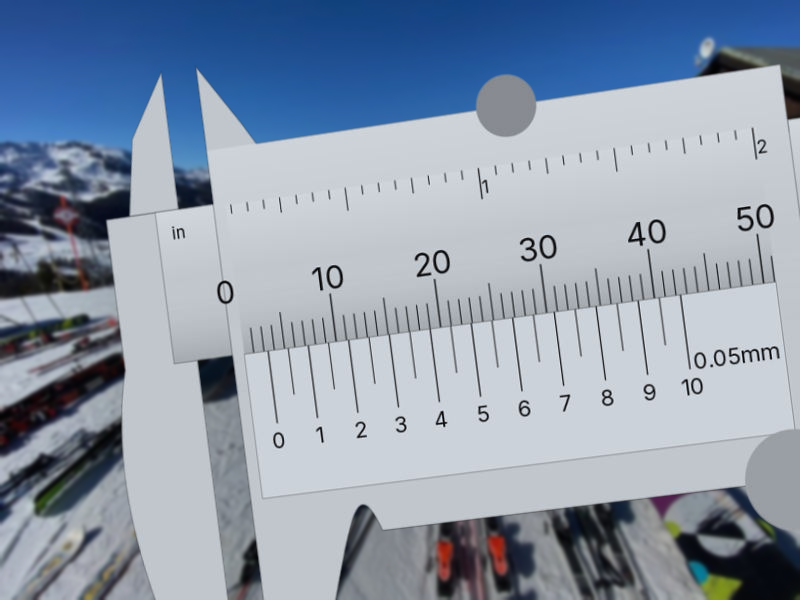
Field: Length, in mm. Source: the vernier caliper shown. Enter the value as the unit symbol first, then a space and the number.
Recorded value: mm 3.4
